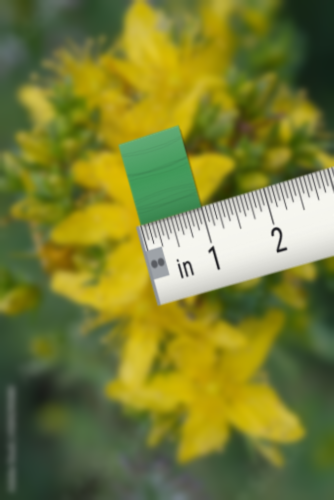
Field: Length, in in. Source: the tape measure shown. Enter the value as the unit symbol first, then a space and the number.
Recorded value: in 1
